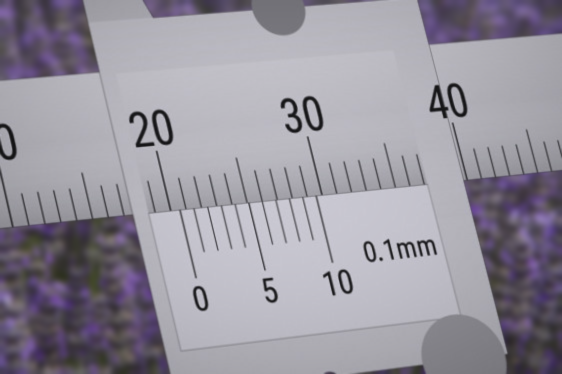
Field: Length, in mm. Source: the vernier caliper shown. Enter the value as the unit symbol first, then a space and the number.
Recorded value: mm 20.6
